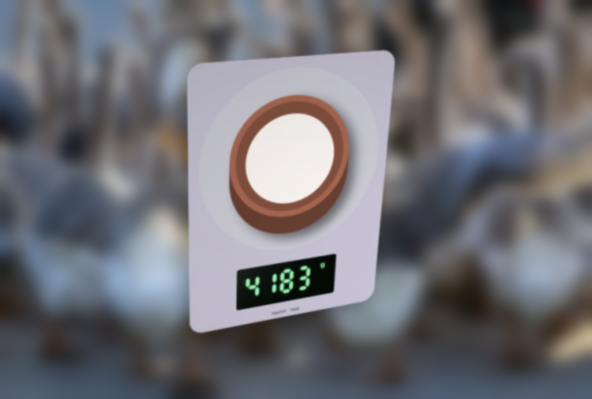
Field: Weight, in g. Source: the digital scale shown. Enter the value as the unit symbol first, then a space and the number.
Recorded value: g 4183
